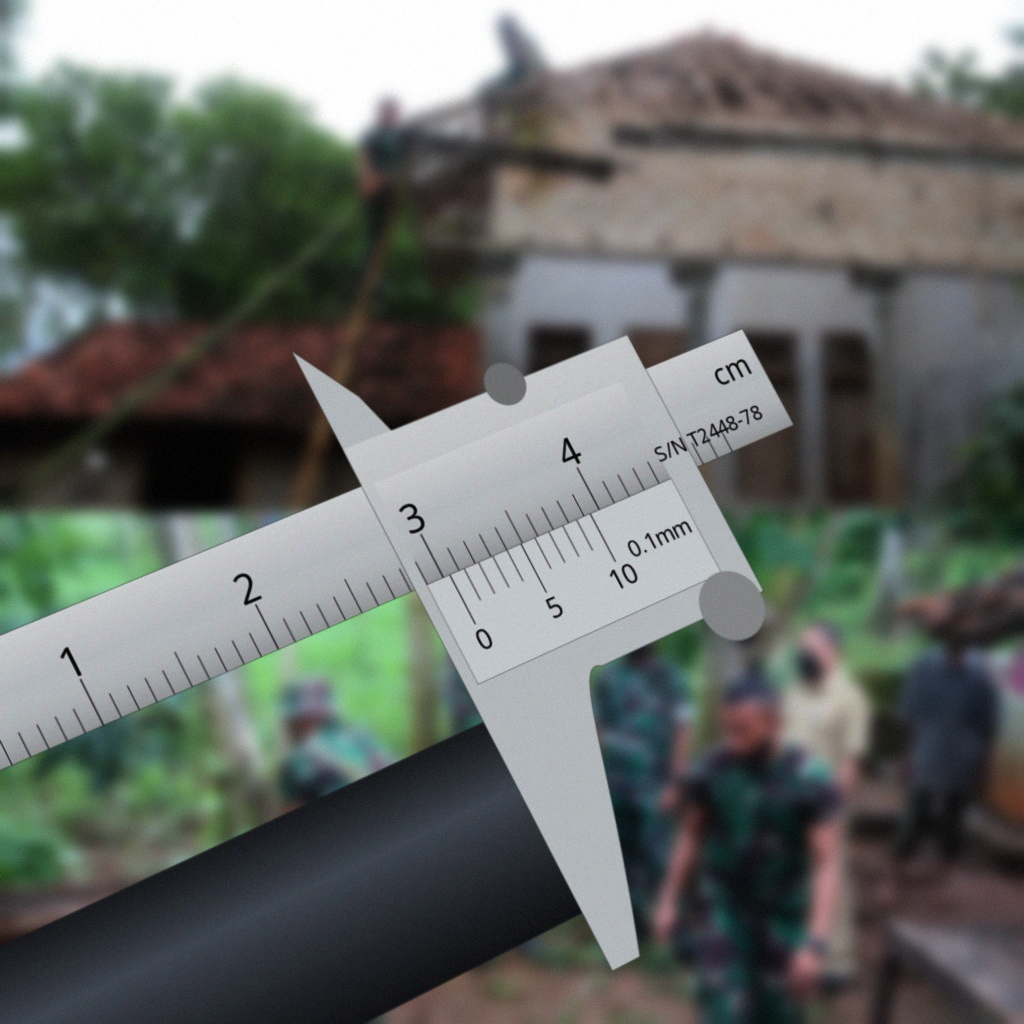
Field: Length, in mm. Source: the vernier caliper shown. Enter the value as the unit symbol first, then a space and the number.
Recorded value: mm 30.4
